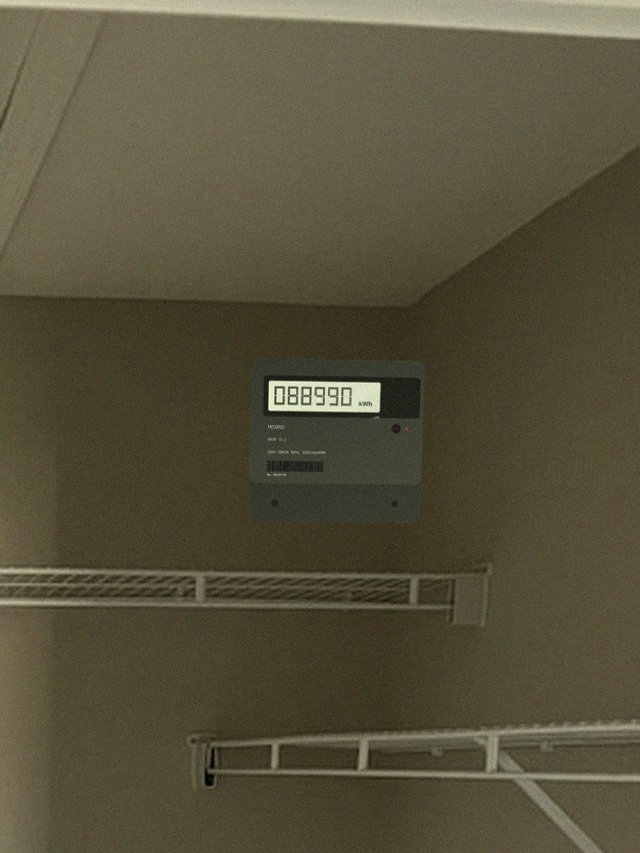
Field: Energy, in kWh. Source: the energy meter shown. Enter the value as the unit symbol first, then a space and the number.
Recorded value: kWh 88990
